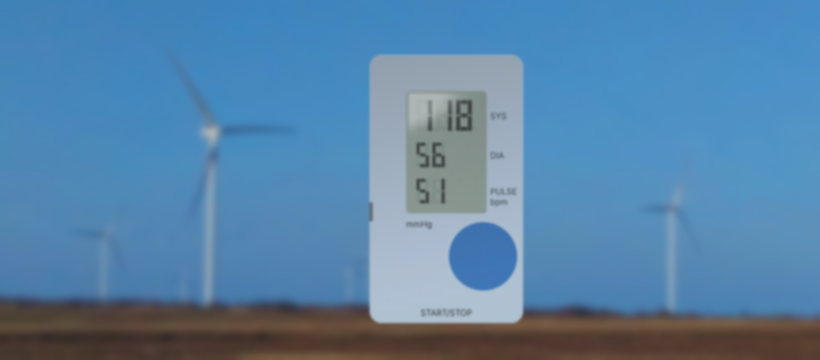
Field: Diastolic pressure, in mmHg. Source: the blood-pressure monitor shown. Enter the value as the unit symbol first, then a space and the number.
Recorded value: mmHg 56
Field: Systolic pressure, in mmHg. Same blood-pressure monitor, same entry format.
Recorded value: mmHg 118
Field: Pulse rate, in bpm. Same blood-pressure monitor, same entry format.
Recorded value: bpm 51
